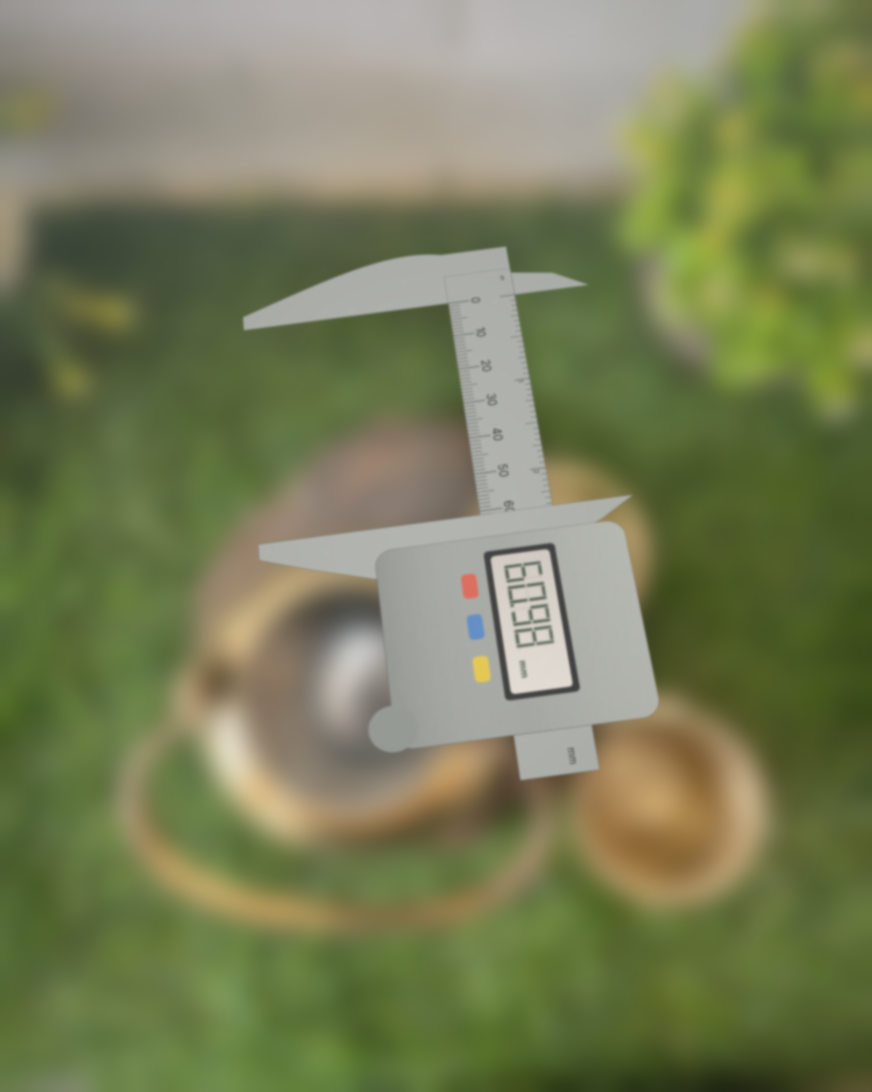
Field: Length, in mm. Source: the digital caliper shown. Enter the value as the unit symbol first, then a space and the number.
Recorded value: mm 60.98
